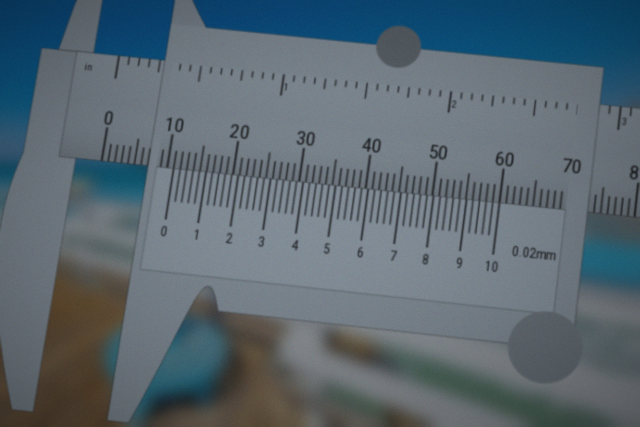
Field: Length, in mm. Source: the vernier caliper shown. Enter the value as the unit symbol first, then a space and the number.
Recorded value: mm 11.0
